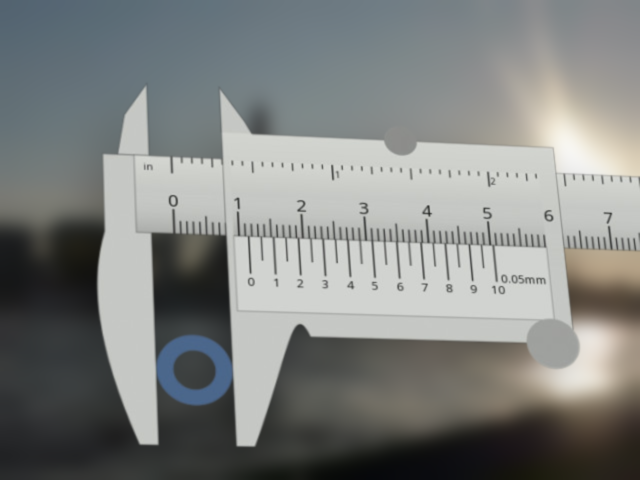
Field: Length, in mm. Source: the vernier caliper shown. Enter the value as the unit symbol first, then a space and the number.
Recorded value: mm 11.5
